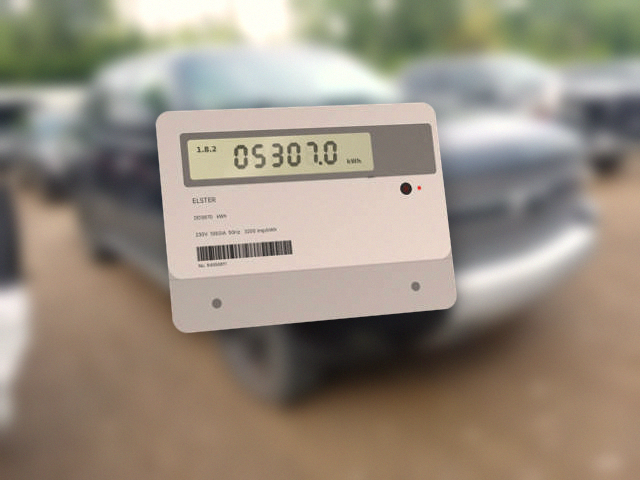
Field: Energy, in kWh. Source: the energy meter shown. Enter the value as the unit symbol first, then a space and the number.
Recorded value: kWh 5307.0
